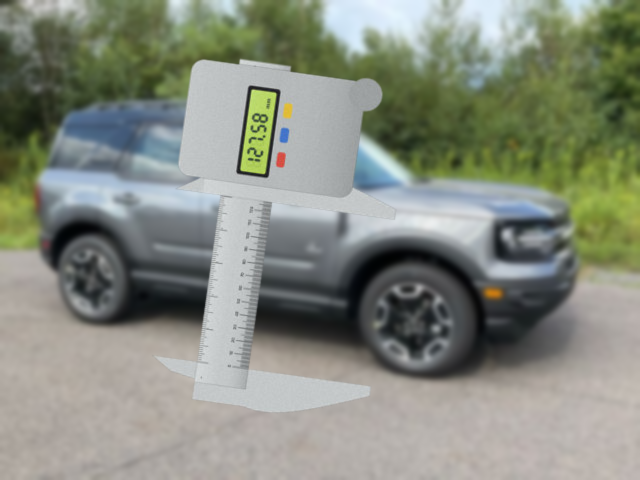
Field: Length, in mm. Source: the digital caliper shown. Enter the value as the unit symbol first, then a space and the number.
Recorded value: mm 127.58
